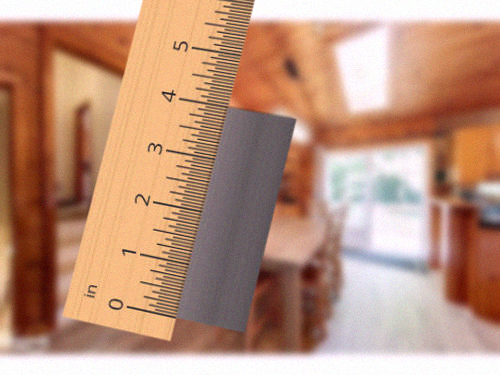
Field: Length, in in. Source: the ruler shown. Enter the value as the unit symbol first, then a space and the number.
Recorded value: in 4
